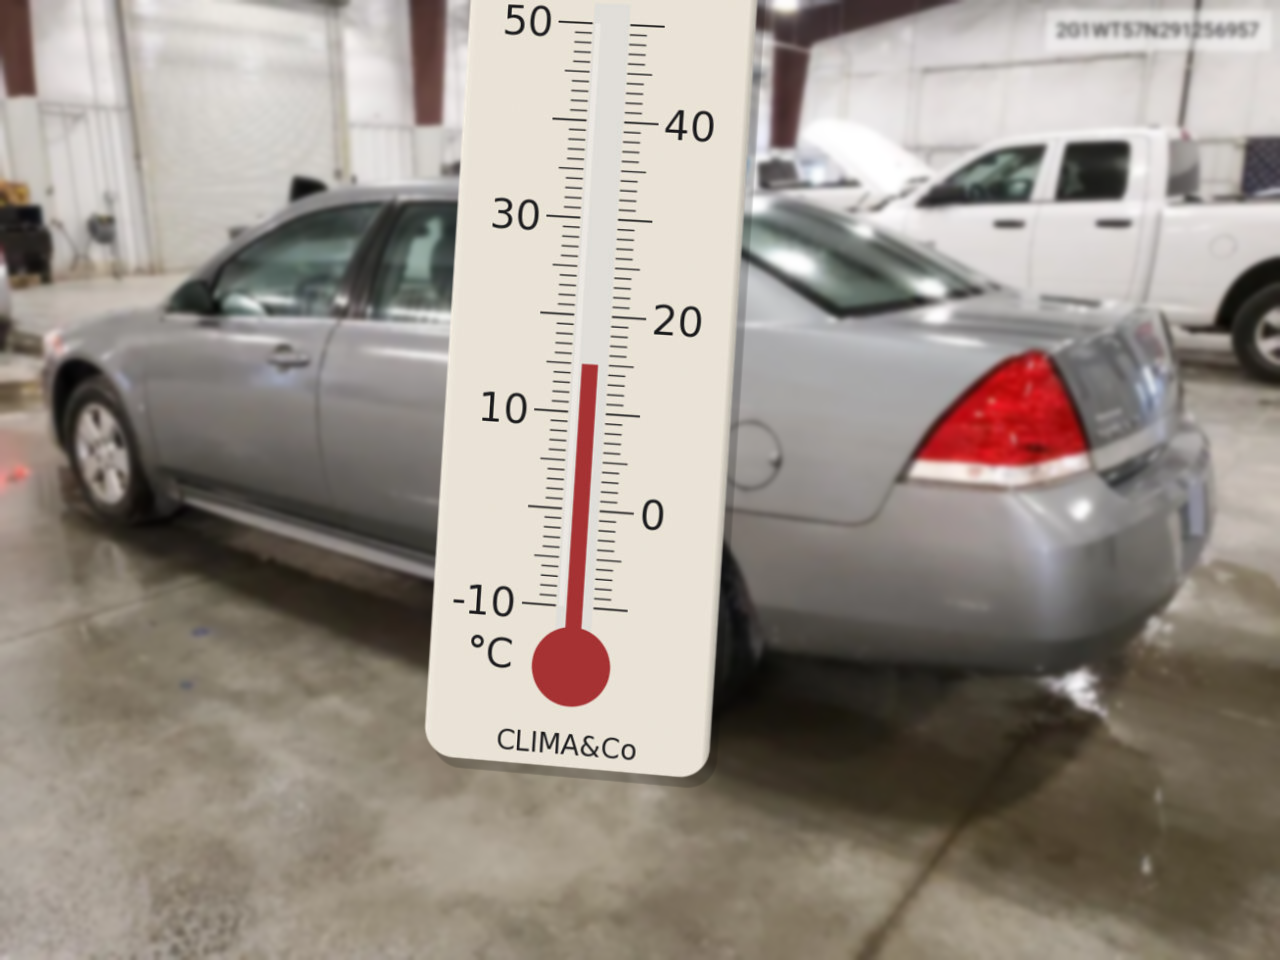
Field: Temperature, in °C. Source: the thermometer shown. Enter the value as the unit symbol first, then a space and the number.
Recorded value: °C 15
